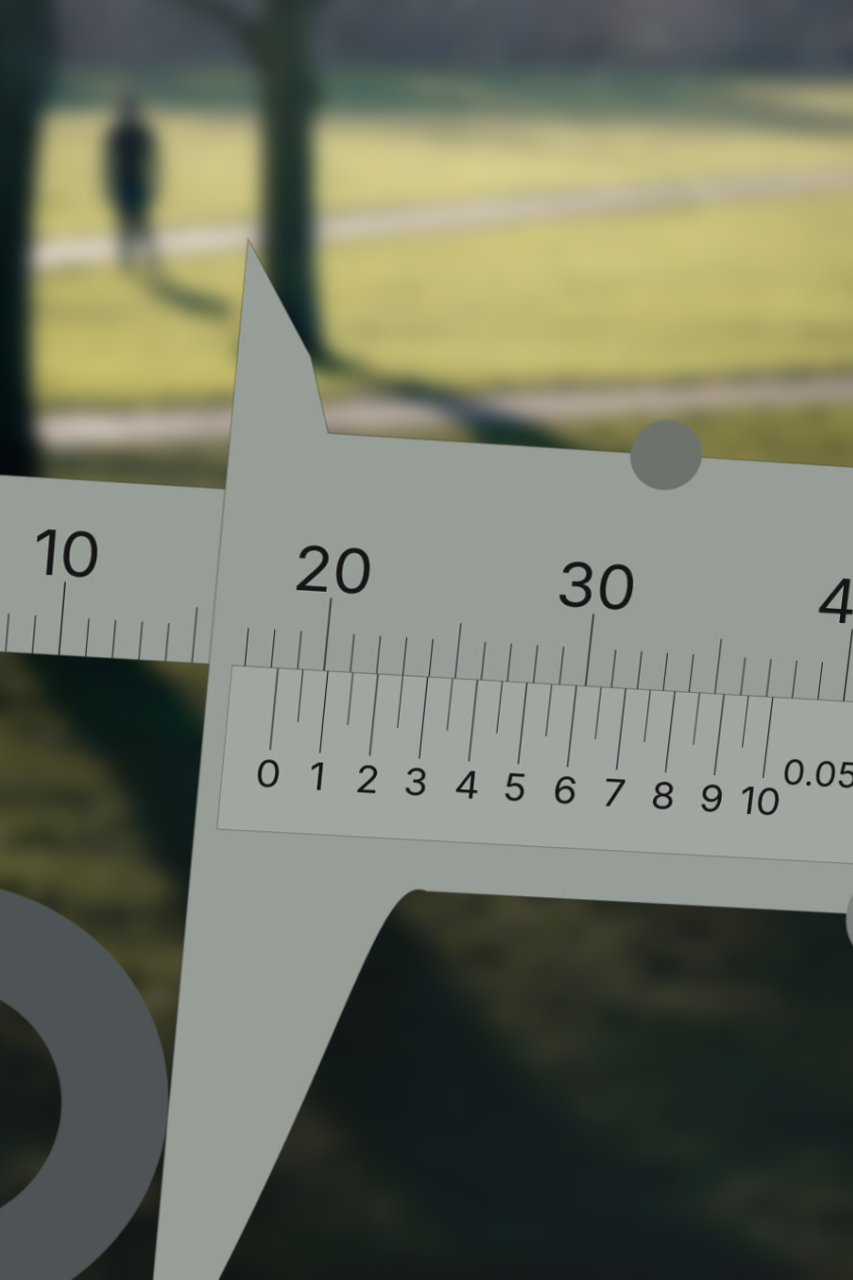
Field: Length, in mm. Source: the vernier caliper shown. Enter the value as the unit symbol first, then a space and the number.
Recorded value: mm 18.25
